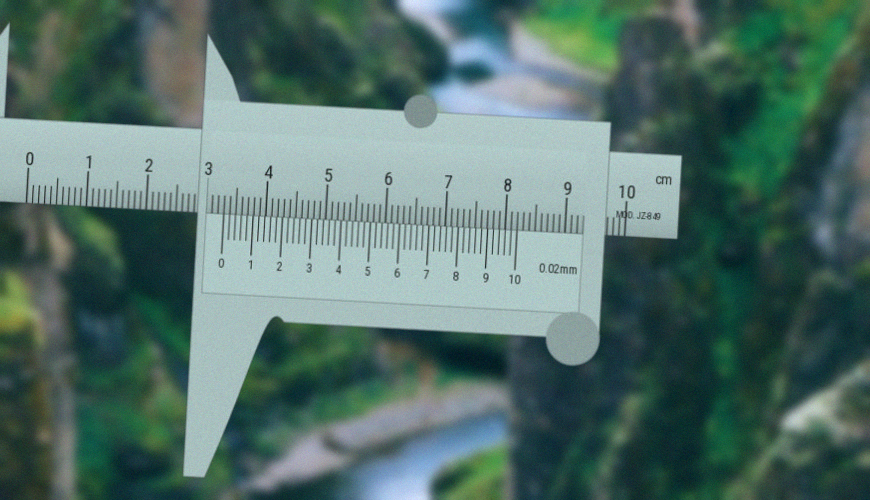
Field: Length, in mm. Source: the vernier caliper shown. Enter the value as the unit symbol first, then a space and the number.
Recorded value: mm 33.0
